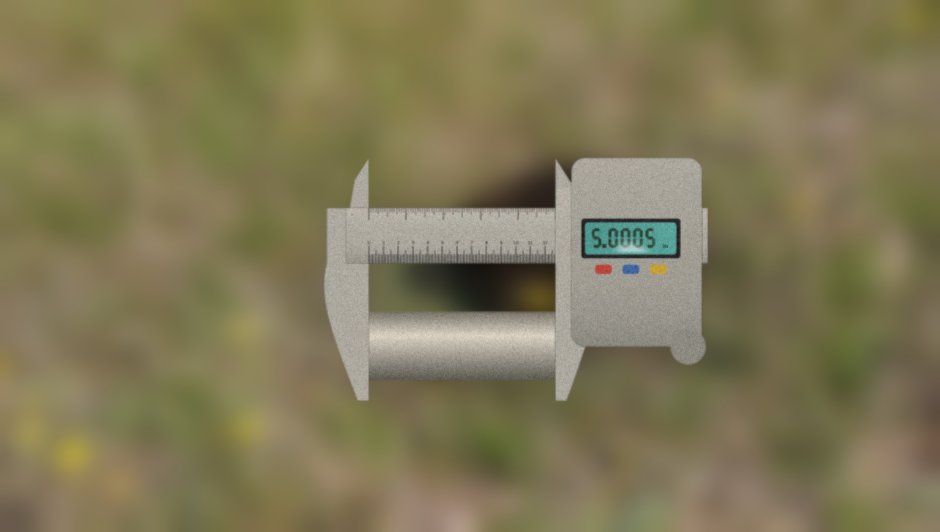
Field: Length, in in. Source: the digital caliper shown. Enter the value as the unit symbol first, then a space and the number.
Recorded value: in 5.0005
